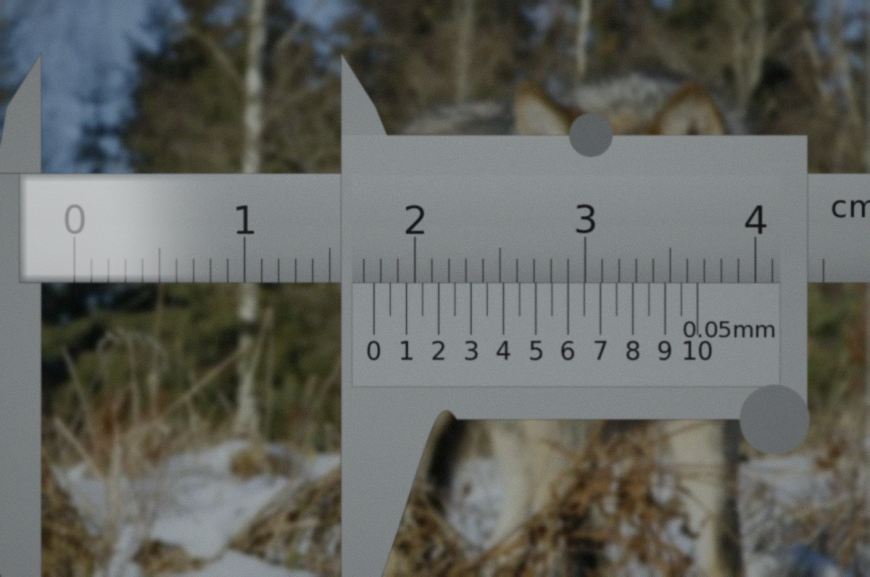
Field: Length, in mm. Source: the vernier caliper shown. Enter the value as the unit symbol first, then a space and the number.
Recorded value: mm 17.6
